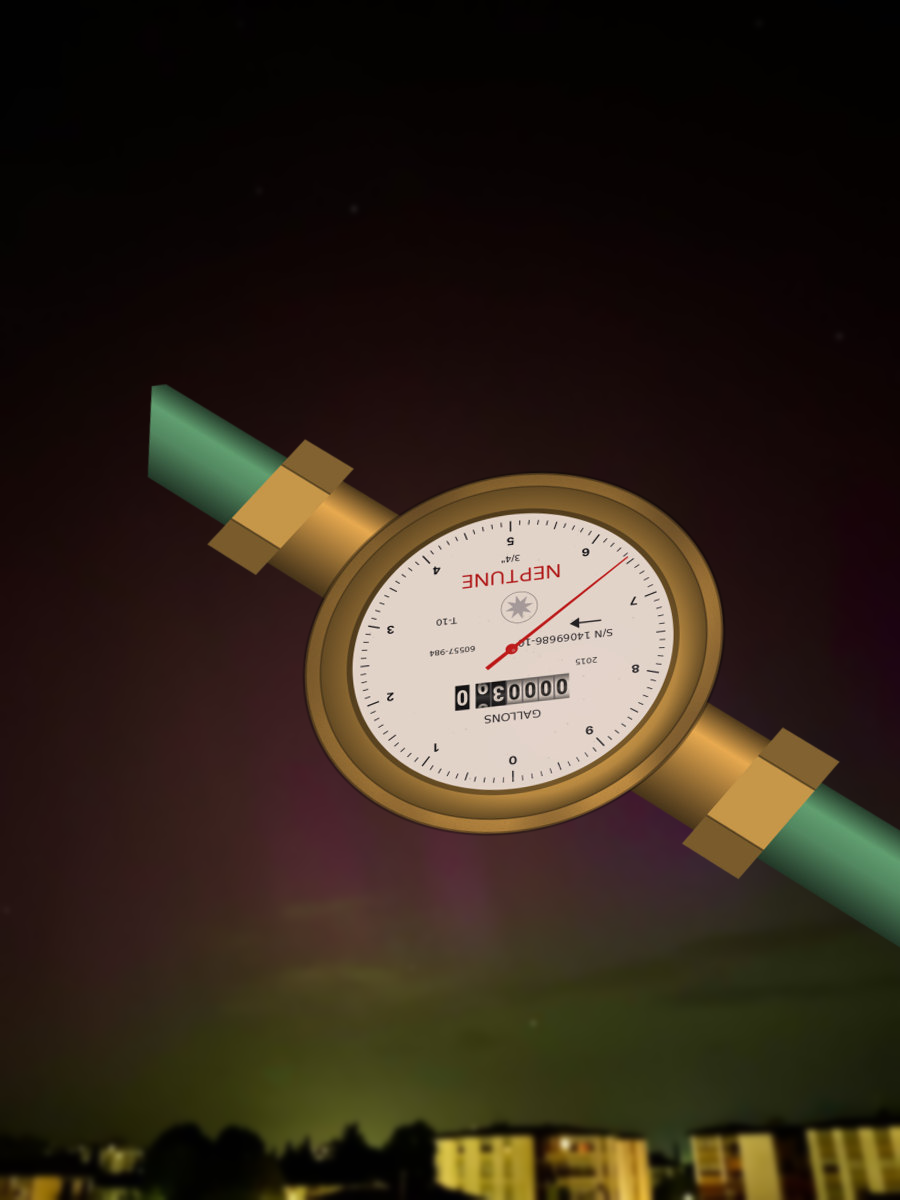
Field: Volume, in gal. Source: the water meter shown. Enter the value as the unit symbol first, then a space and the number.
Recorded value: gal 386.4
